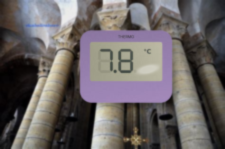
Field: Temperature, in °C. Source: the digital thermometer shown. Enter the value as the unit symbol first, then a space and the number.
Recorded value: °C 7.8
